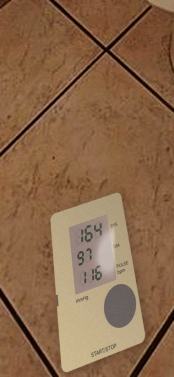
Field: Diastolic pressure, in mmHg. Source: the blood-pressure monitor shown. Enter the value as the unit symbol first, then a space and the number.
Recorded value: mmHg 97
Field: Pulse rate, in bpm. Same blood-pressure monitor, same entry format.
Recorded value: bpm 116
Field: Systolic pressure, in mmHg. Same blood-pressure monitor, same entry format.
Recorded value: mmHg 164
